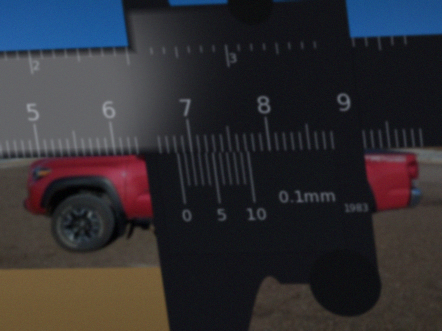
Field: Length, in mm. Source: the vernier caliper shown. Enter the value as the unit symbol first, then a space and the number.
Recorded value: mm 68.2
